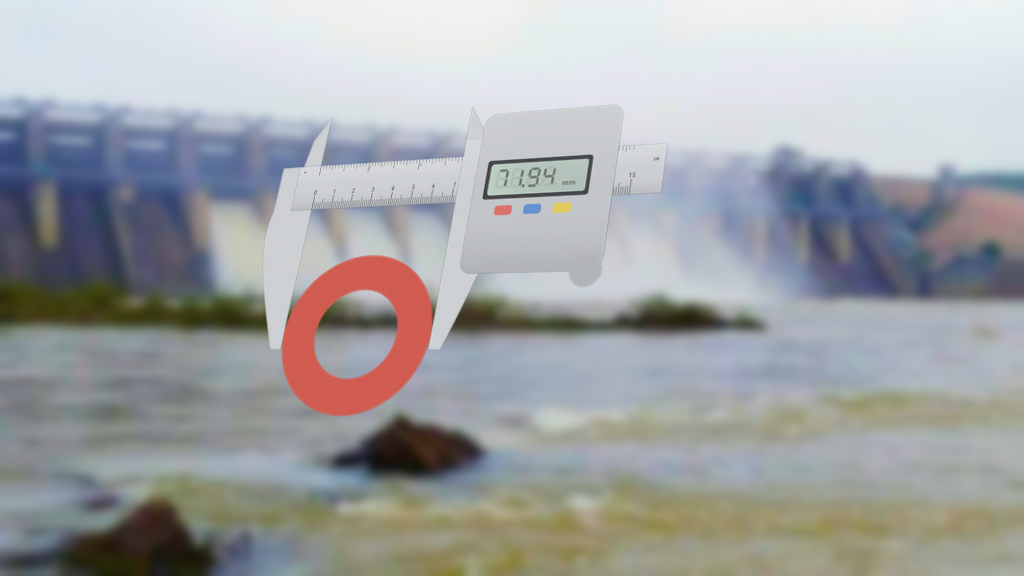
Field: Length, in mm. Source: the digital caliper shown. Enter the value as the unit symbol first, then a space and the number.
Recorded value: mm 71.94
